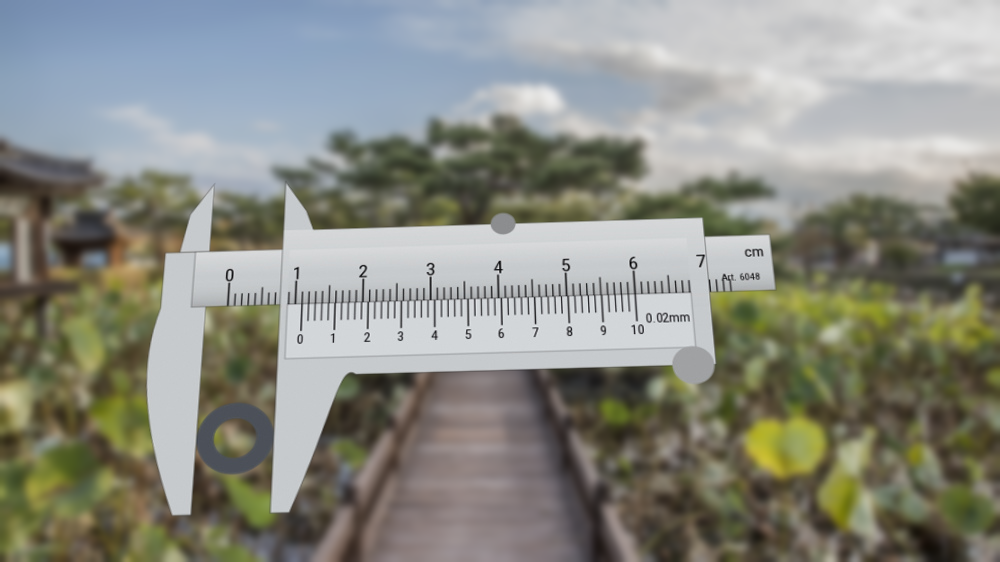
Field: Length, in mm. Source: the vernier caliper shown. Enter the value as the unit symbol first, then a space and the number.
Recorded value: mm 11.0
